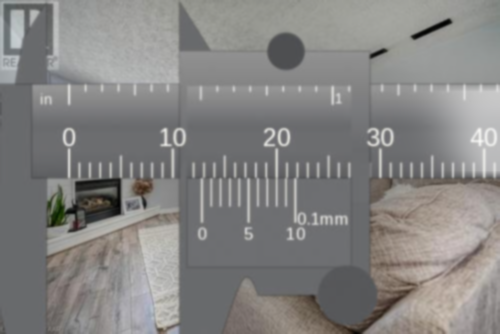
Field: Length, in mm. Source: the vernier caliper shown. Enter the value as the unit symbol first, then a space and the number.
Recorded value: mm 12.8
